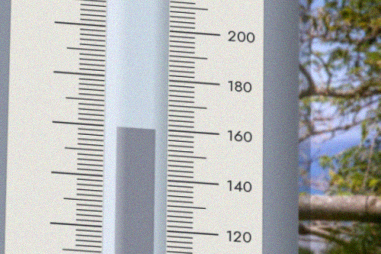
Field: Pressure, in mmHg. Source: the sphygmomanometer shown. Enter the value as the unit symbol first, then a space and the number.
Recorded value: mmHg 160
